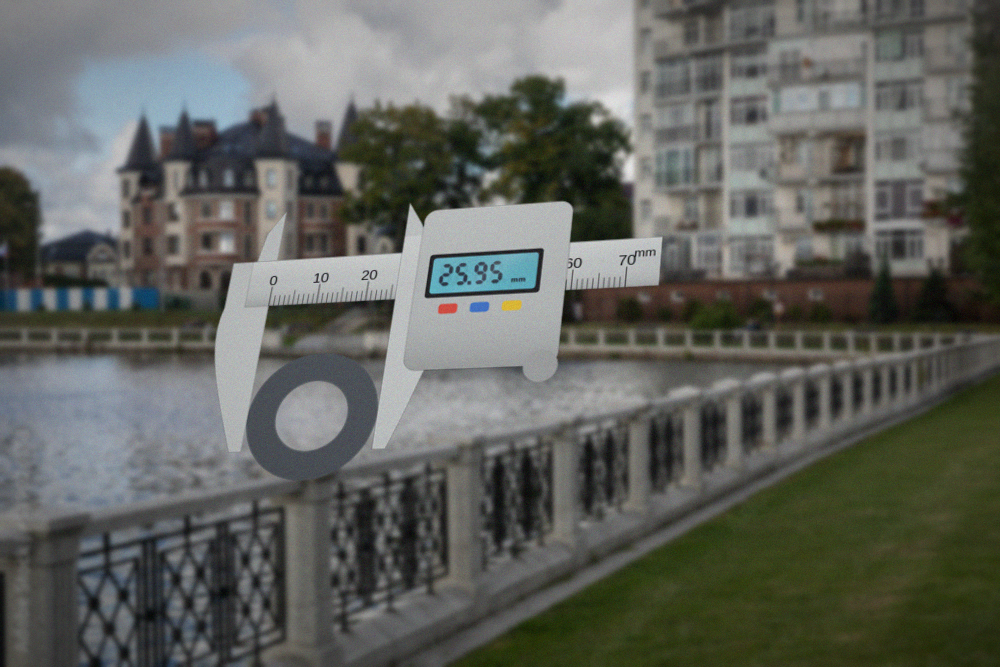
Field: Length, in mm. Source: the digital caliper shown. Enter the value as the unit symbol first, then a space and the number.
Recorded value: mm 25.95
